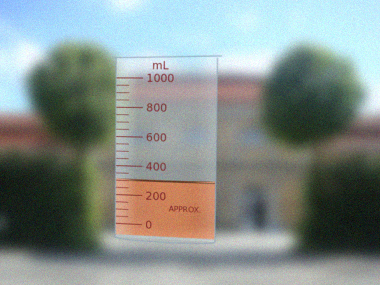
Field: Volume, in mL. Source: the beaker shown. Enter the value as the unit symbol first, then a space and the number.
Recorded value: mL 300
